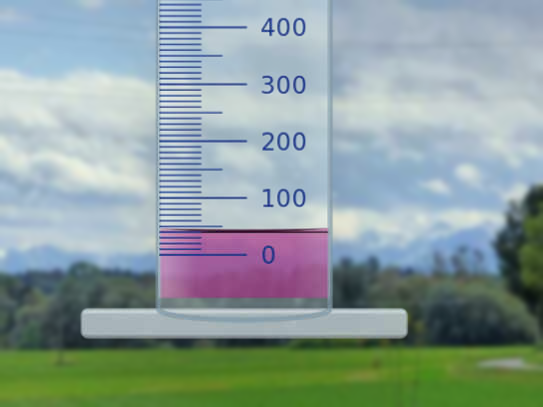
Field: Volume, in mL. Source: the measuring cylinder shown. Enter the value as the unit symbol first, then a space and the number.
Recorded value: mL 40
